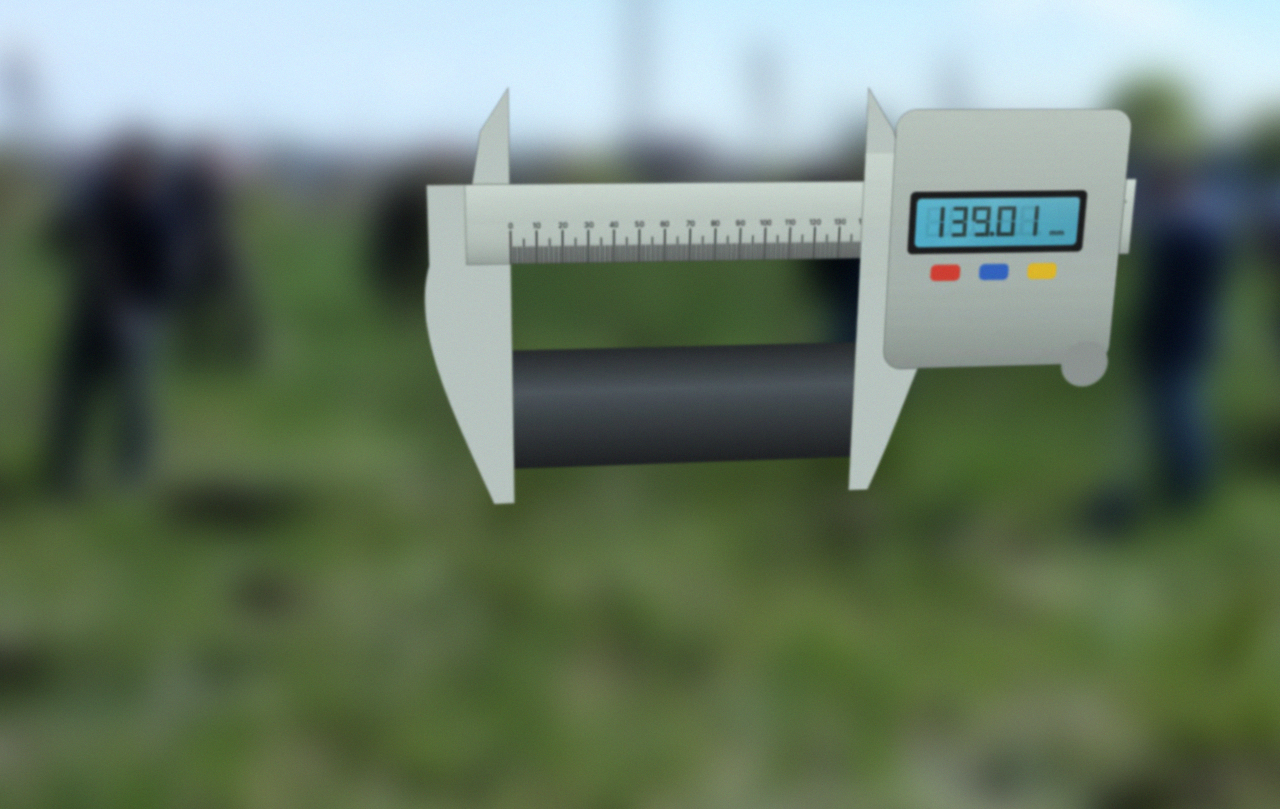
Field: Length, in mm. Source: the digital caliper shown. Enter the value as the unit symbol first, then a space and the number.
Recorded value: mm 139.01
